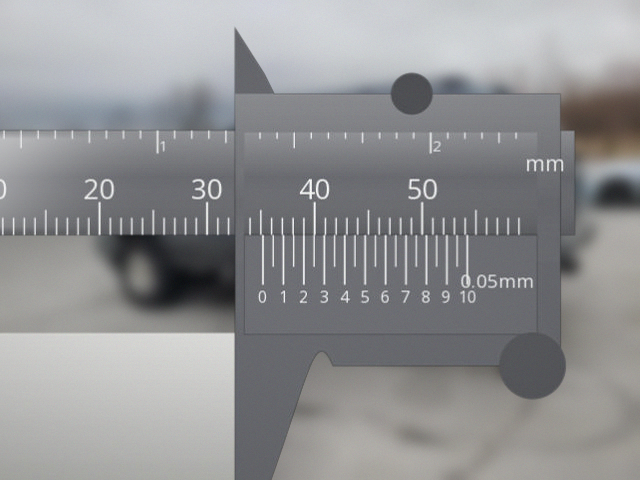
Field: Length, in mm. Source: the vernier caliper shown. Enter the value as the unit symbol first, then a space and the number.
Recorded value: mm 35.2
